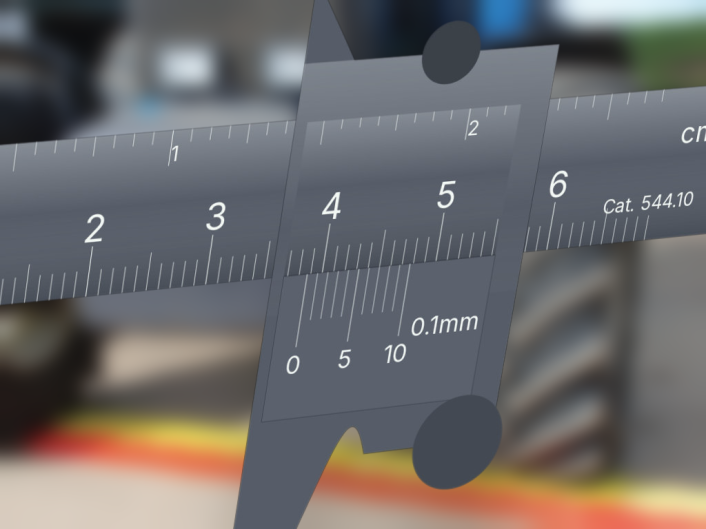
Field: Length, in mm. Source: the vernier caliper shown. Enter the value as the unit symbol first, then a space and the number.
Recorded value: mm 38.7
